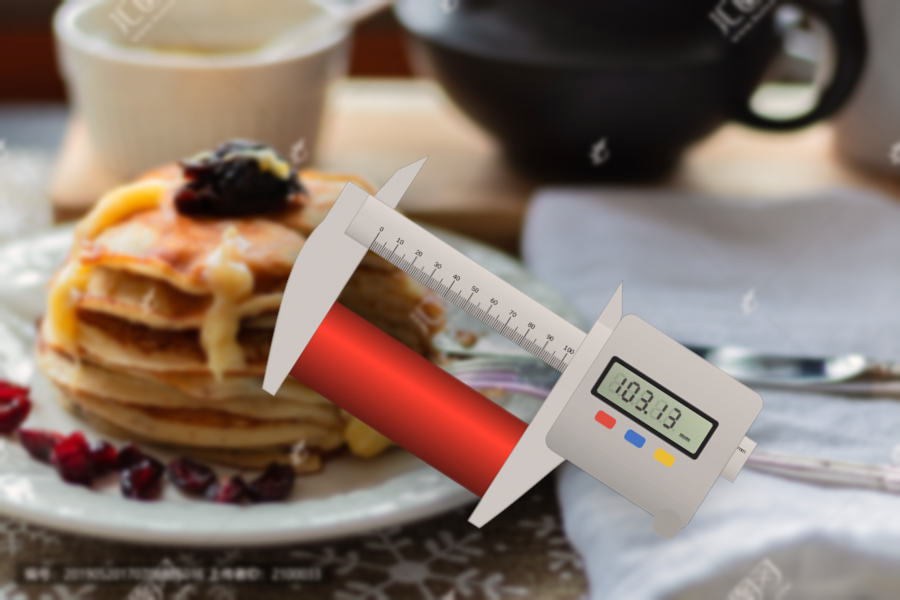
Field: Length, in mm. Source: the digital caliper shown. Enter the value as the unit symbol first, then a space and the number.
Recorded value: mm 103.13
